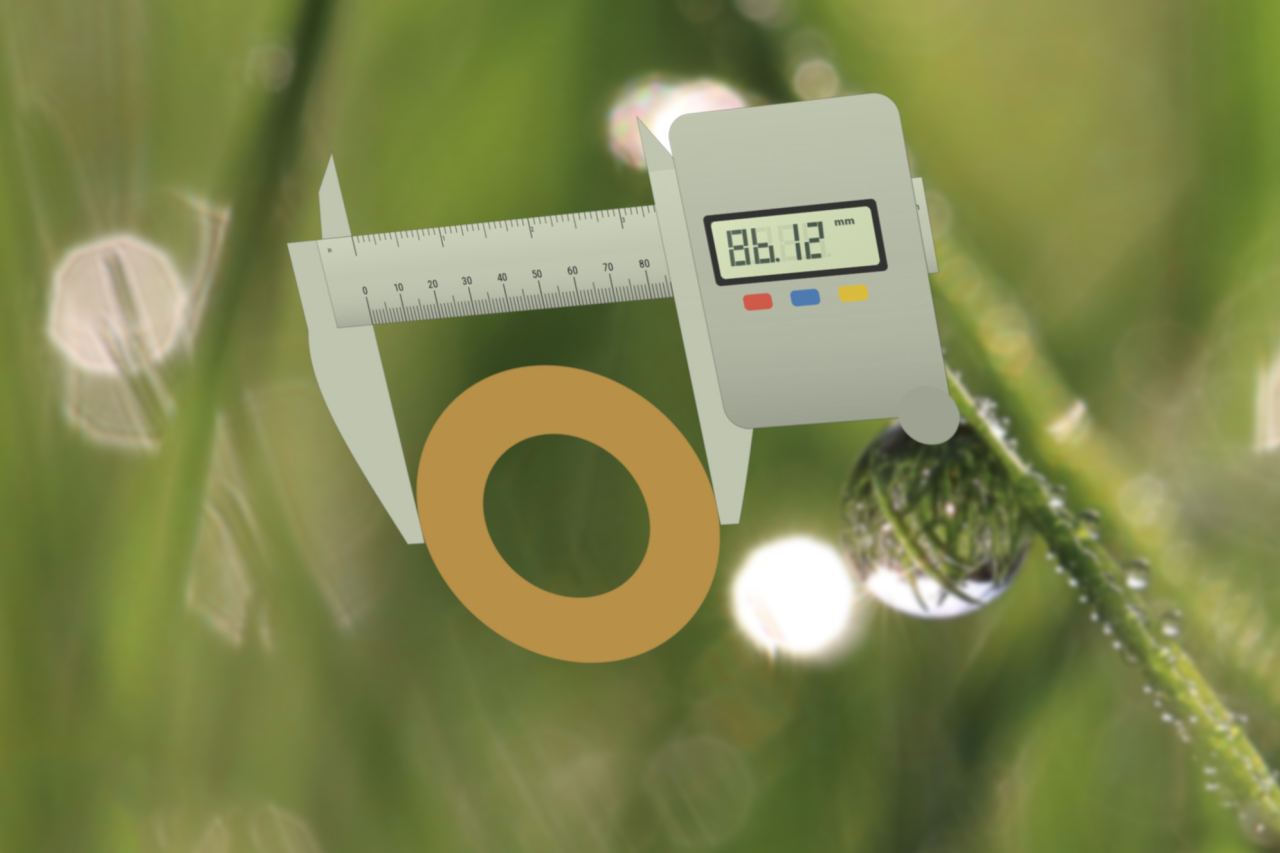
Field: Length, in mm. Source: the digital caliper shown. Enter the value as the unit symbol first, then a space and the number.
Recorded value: mm 86.12
